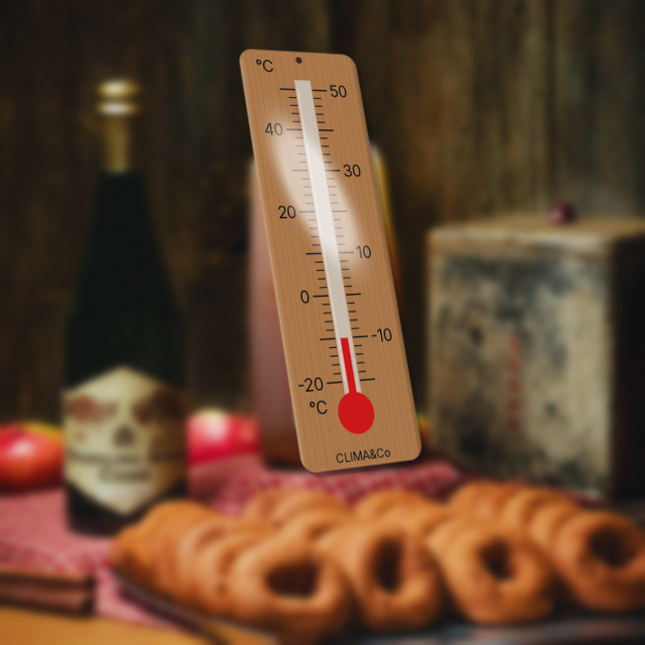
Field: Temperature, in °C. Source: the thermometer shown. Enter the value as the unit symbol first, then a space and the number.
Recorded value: °C -10
